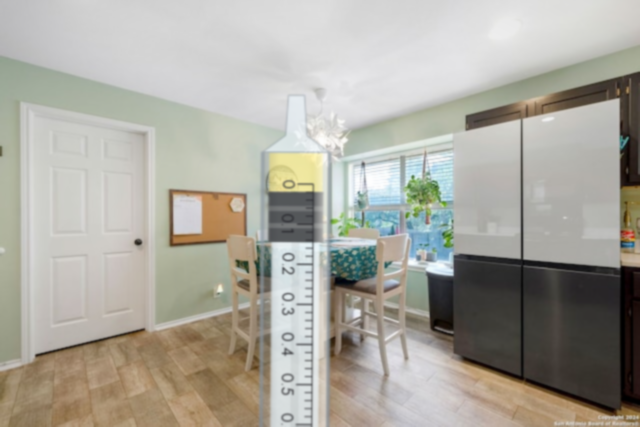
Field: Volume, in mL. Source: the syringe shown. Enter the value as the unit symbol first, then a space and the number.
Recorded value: mL 0.02
